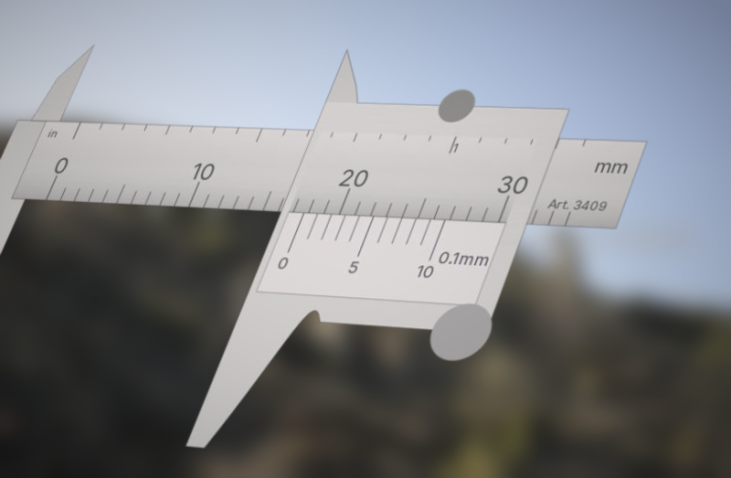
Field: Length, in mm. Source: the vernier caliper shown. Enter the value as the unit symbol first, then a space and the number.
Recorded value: mm 17.7
